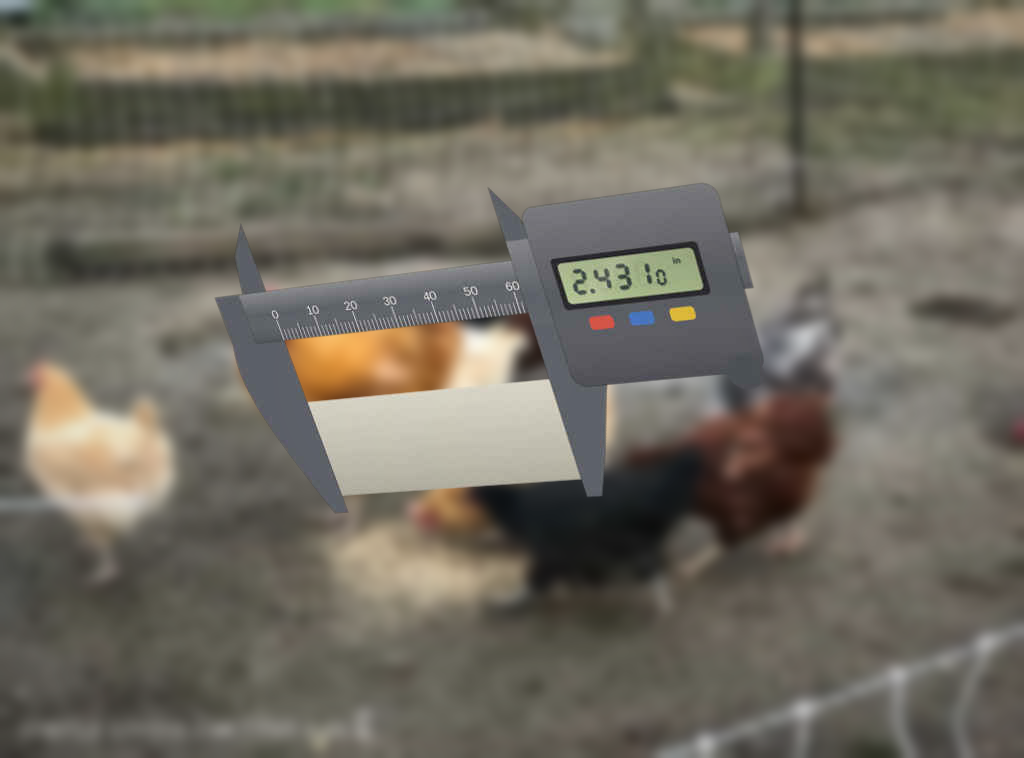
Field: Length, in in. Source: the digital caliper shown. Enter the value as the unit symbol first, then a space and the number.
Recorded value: in 2.4310
